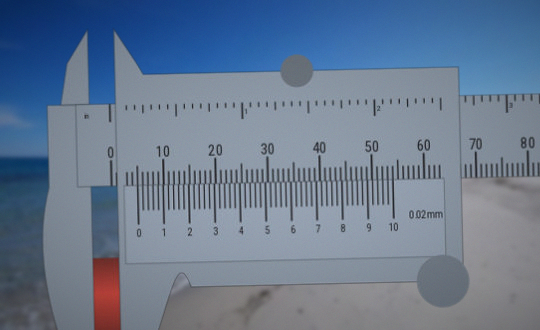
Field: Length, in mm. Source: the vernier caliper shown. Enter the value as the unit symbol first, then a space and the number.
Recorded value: mm 5.0
